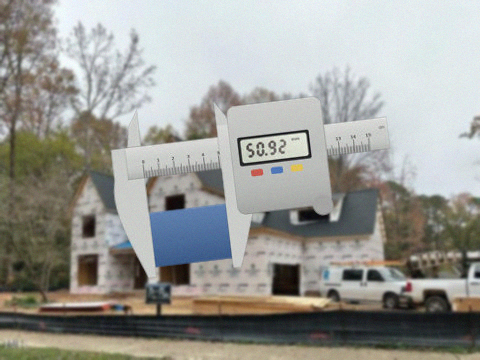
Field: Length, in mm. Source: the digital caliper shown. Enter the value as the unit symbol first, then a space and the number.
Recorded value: mm 50.92
